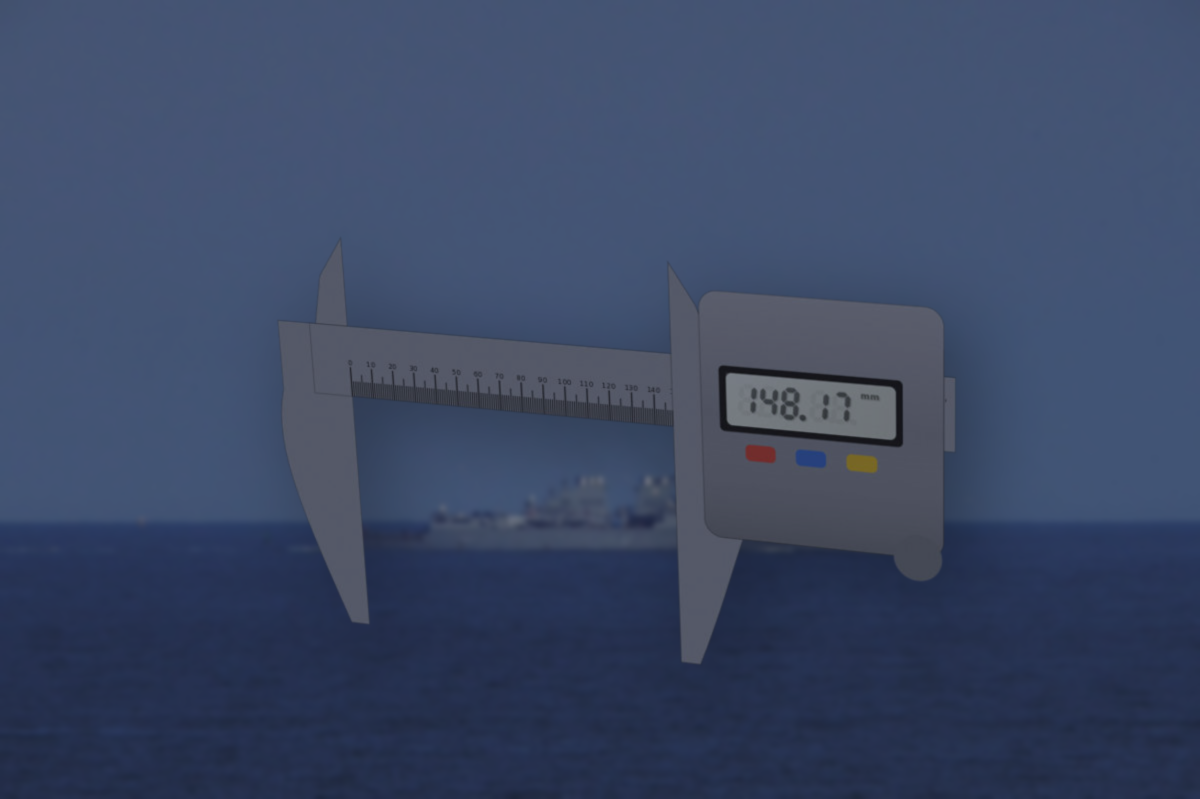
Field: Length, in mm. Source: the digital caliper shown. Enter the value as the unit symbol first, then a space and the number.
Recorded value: mm 148.17
